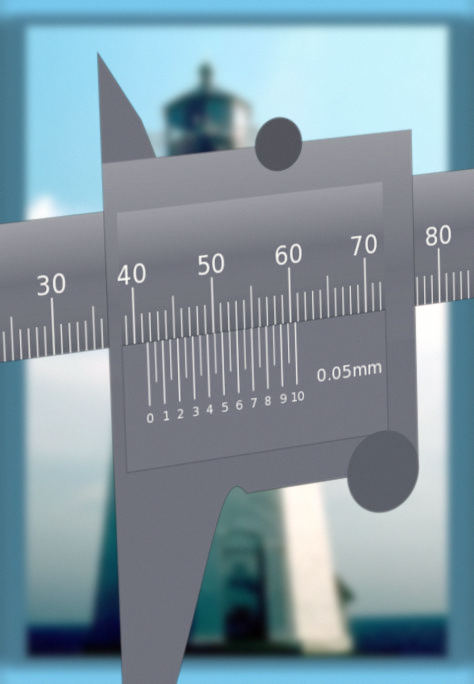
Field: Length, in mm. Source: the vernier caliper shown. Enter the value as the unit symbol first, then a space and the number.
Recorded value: mm 41.6
